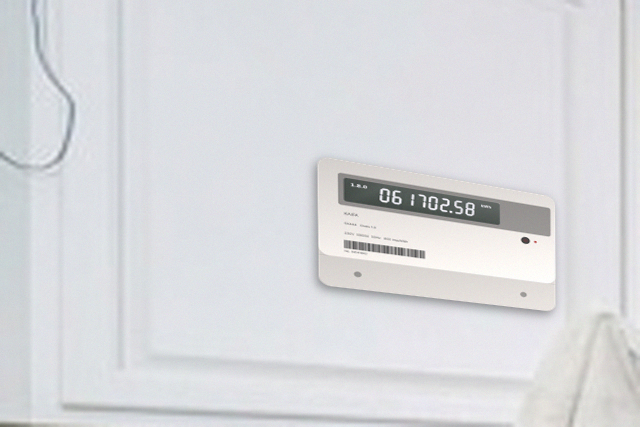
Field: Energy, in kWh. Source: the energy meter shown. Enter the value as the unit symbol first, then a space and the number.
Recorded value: kWh 61702.58
